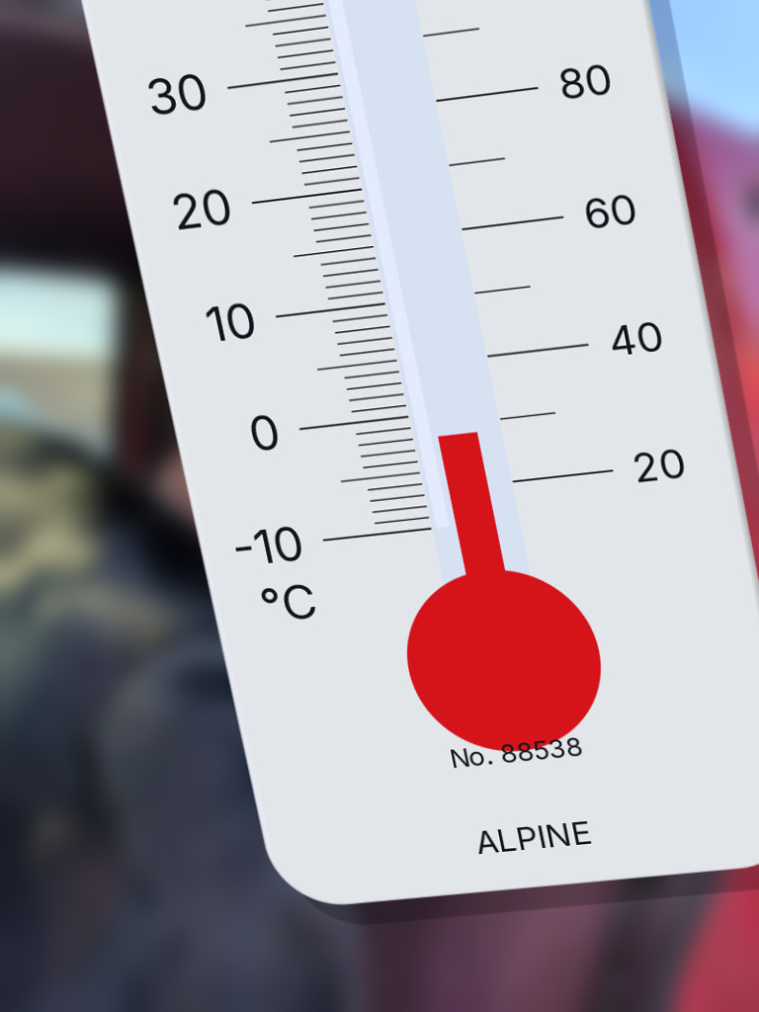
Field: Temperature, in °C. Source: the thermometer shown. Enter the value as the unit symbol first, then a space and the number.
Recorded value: °C -2
